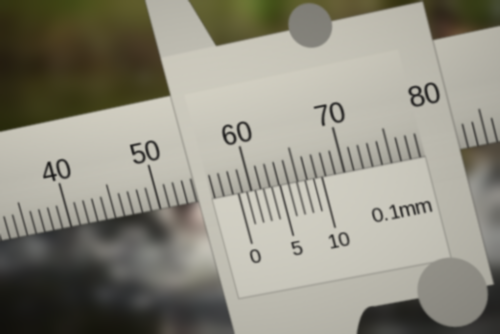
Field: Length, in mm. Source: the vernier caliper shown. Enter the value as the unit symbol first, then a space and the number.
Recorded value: mm 58.6
